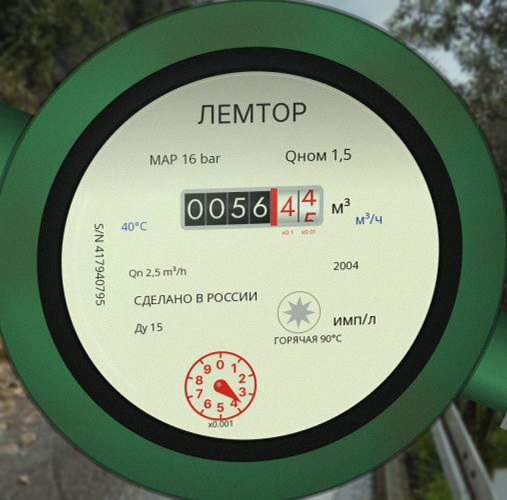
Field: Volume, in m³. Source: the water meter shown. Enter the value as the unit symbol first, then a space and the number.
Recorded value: m³ 56.443
